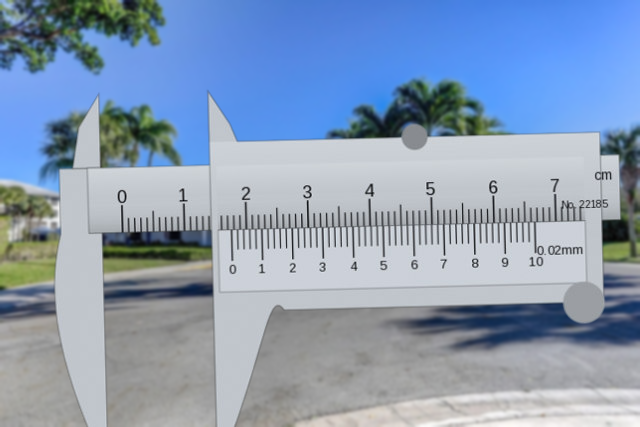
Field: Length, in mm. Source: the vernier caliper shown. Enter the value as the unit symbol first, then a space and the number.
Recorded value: mm 17.6
